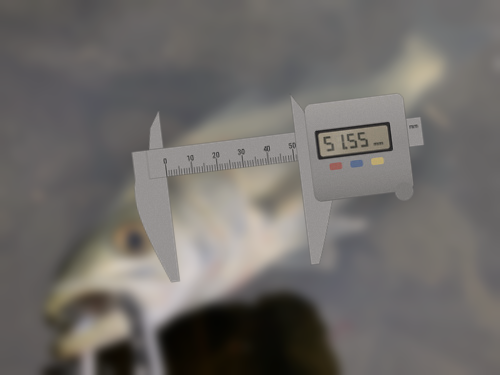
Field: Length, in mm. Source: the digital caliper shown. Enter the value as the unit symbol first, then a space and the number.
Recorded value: mm 51.55
